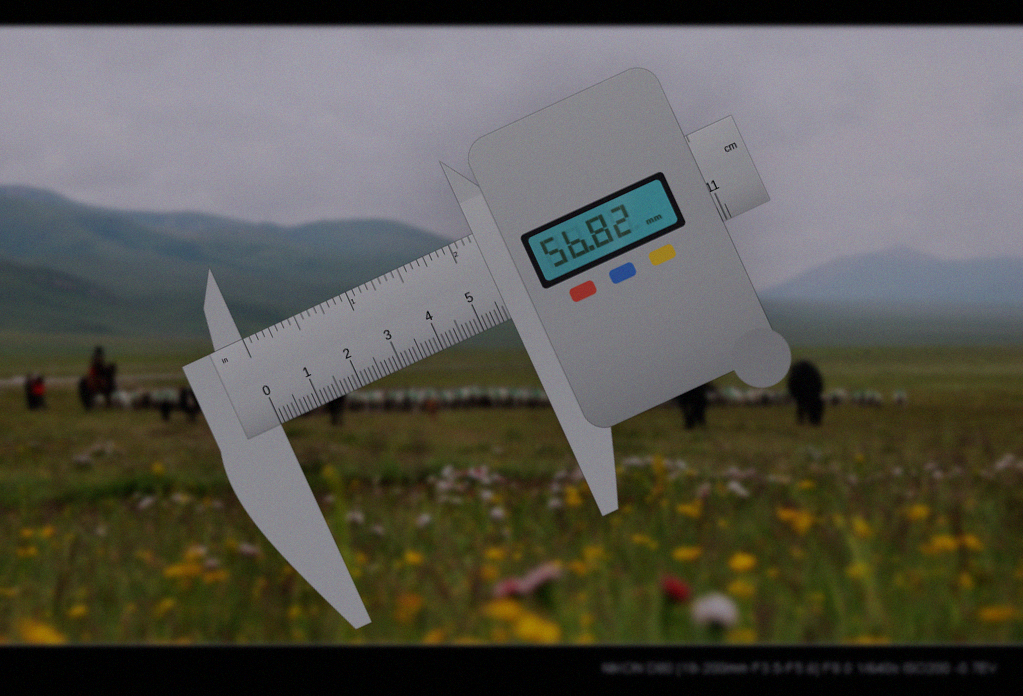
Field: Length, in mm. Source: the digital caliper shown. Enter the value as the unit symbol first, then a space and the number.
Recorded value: mm 56.82
